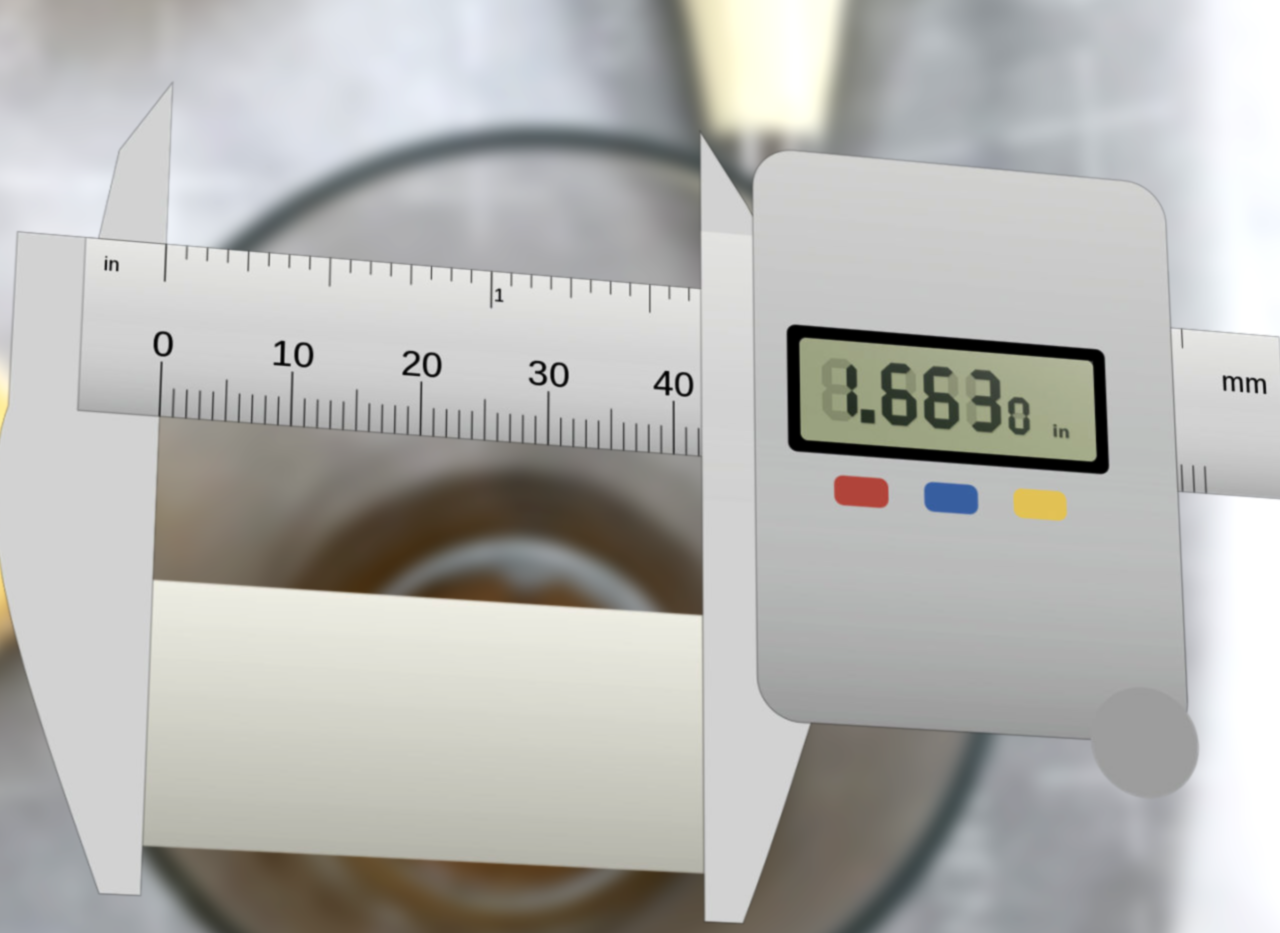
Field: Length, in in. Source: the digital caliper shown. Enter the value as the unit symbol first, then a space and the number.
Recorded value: in 1.6630
